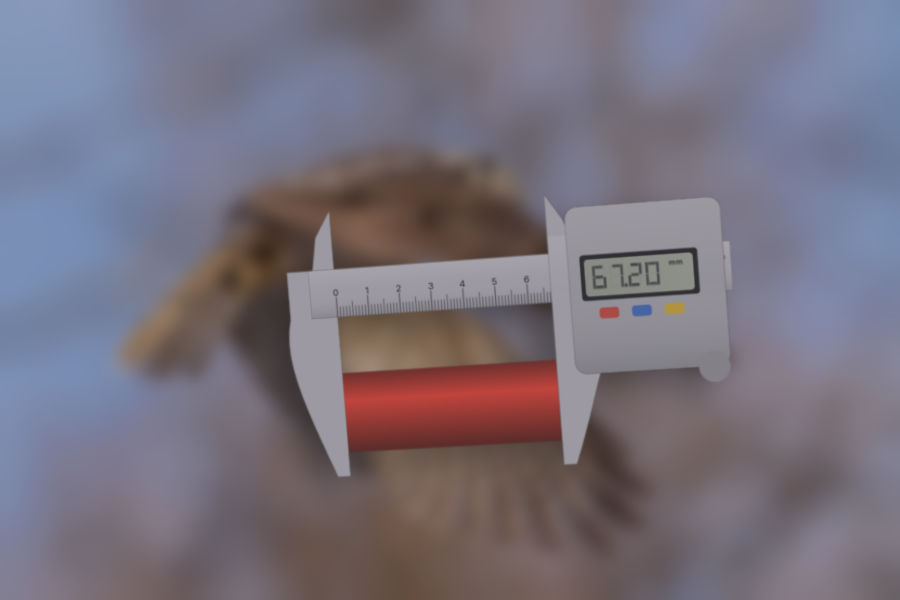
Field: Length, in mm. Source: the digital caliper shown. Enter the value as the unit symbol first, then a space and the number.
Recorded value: mm 67.20
